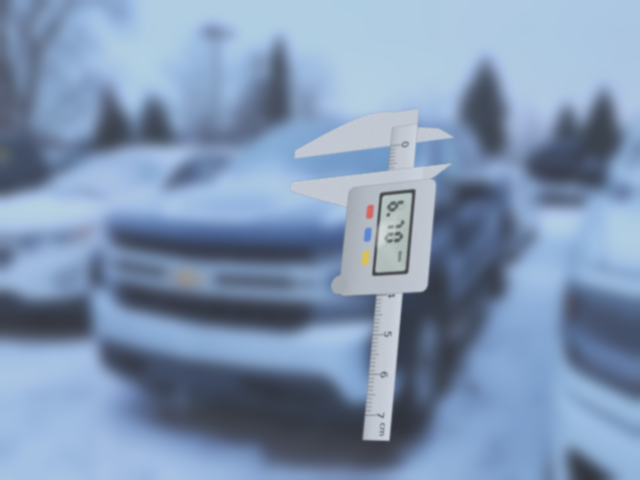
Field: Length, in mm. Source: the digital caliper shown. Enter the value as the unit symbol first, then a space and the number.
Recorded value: mm 6.70
